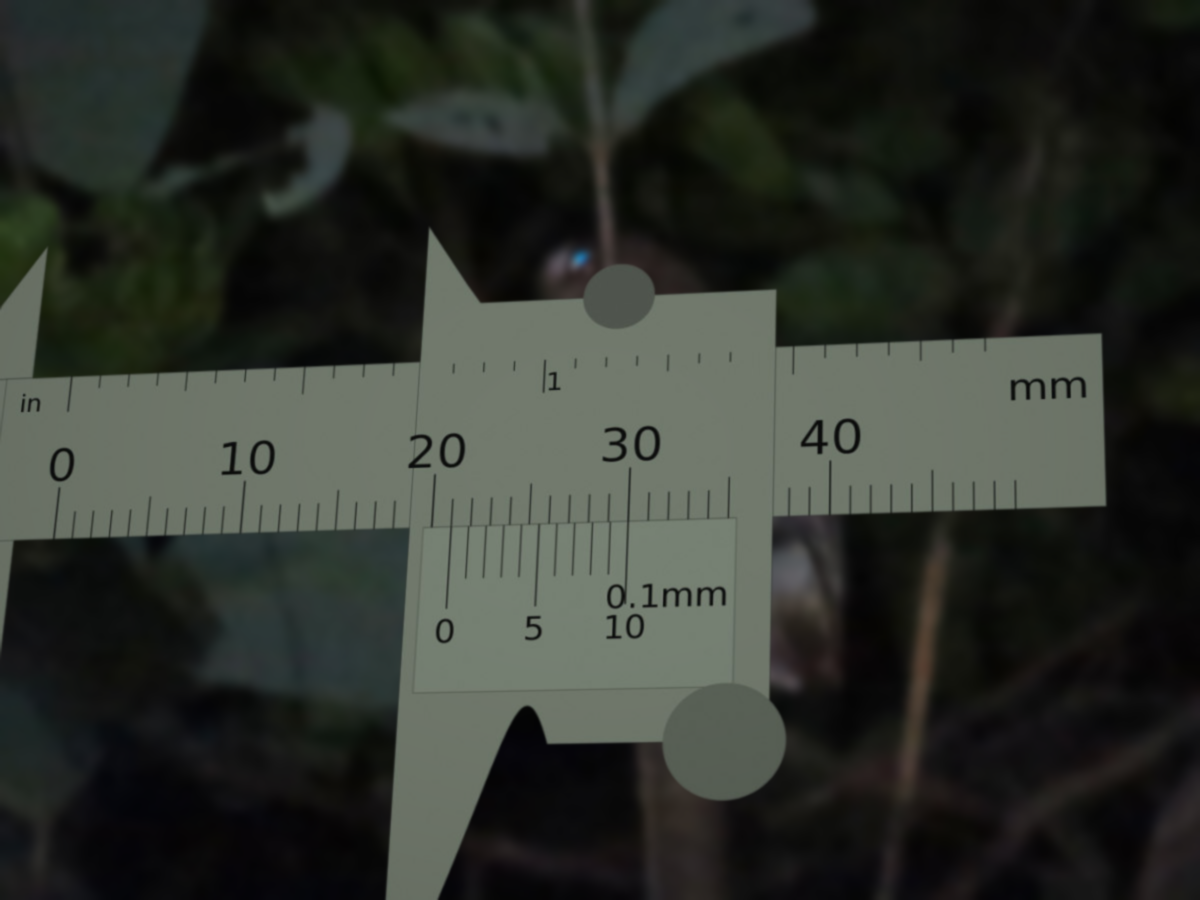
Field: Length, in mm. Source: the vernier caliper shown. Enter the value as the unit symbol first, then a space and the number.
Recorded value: mm 21.0
